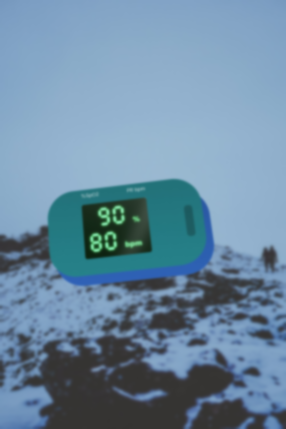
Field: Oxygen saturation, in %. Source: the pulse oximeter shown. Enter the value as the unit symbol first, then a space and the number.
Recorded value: % 90
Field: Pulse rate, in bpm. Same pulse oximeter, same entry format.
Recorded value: bpm 80
